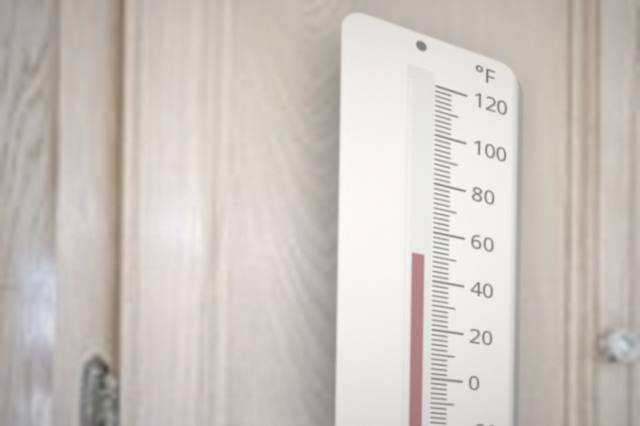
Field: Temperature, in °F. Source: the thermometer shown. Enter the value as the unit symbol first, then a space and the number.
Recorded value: °F 50
